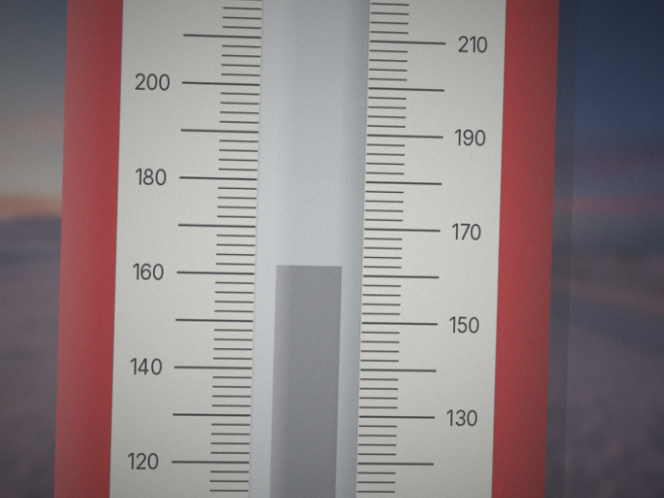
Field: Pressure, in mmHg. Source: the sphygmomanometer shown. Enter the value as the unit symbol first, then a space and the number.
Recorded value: mmHg 162
